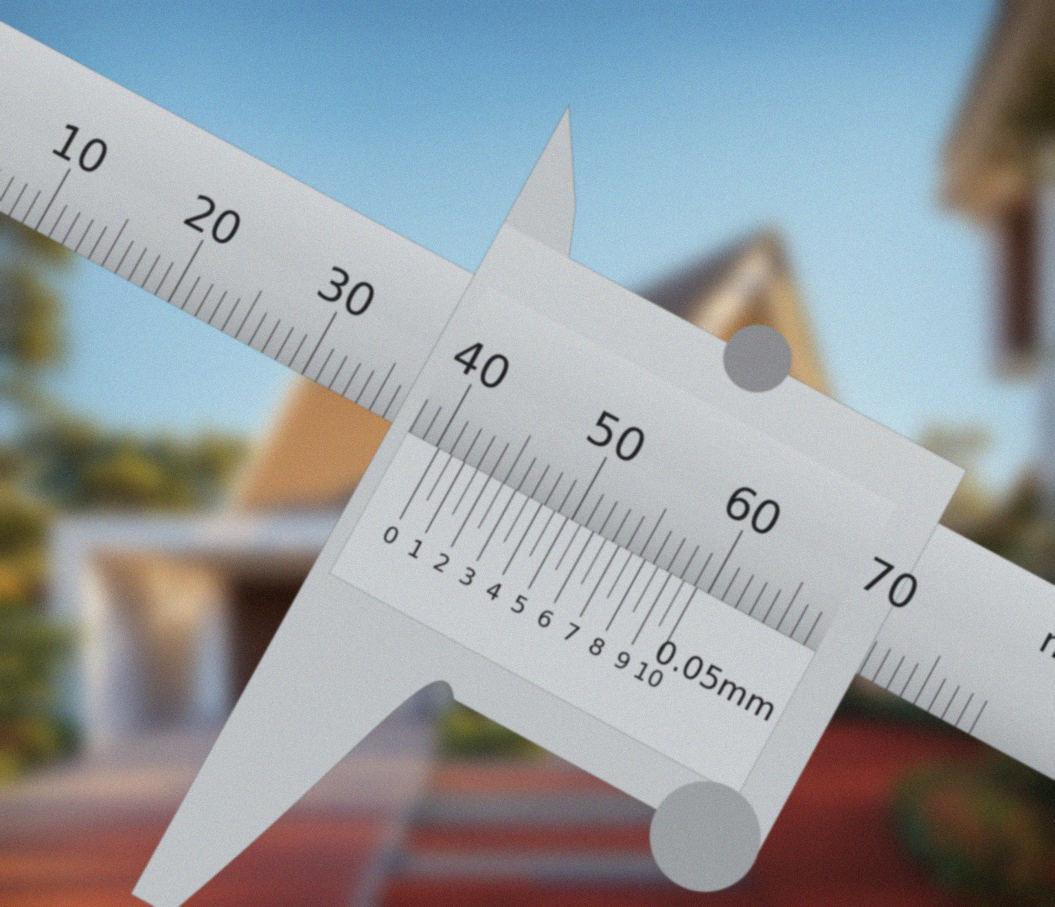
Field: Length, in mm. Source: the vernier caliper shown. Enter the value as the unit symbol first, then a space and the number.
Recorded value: mm 40.2
